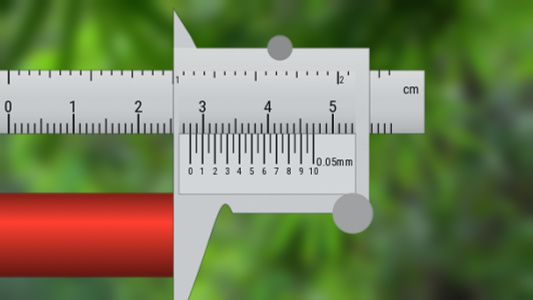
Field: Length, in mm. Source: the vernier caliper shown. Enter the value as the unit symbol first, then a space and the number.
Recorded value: mm 28.0
